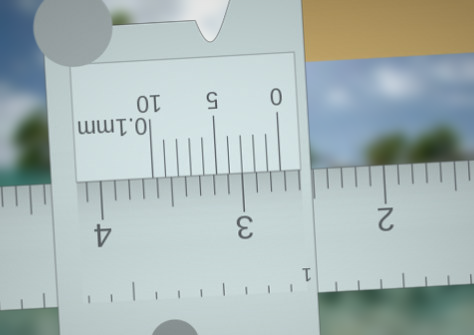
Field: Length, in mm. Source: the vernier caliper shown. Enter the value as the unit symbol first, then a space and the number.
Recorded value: mm 27.3
